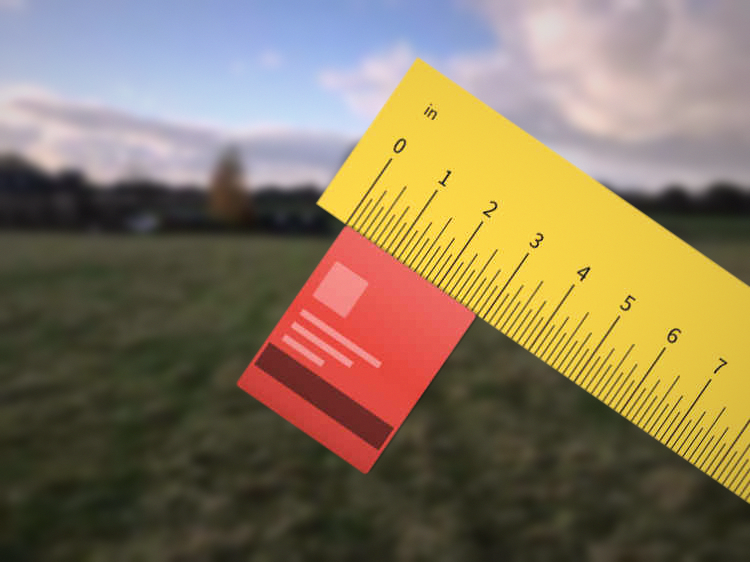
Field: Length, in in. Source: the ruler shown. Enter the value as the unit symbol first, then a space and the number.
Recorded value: in 2.875
